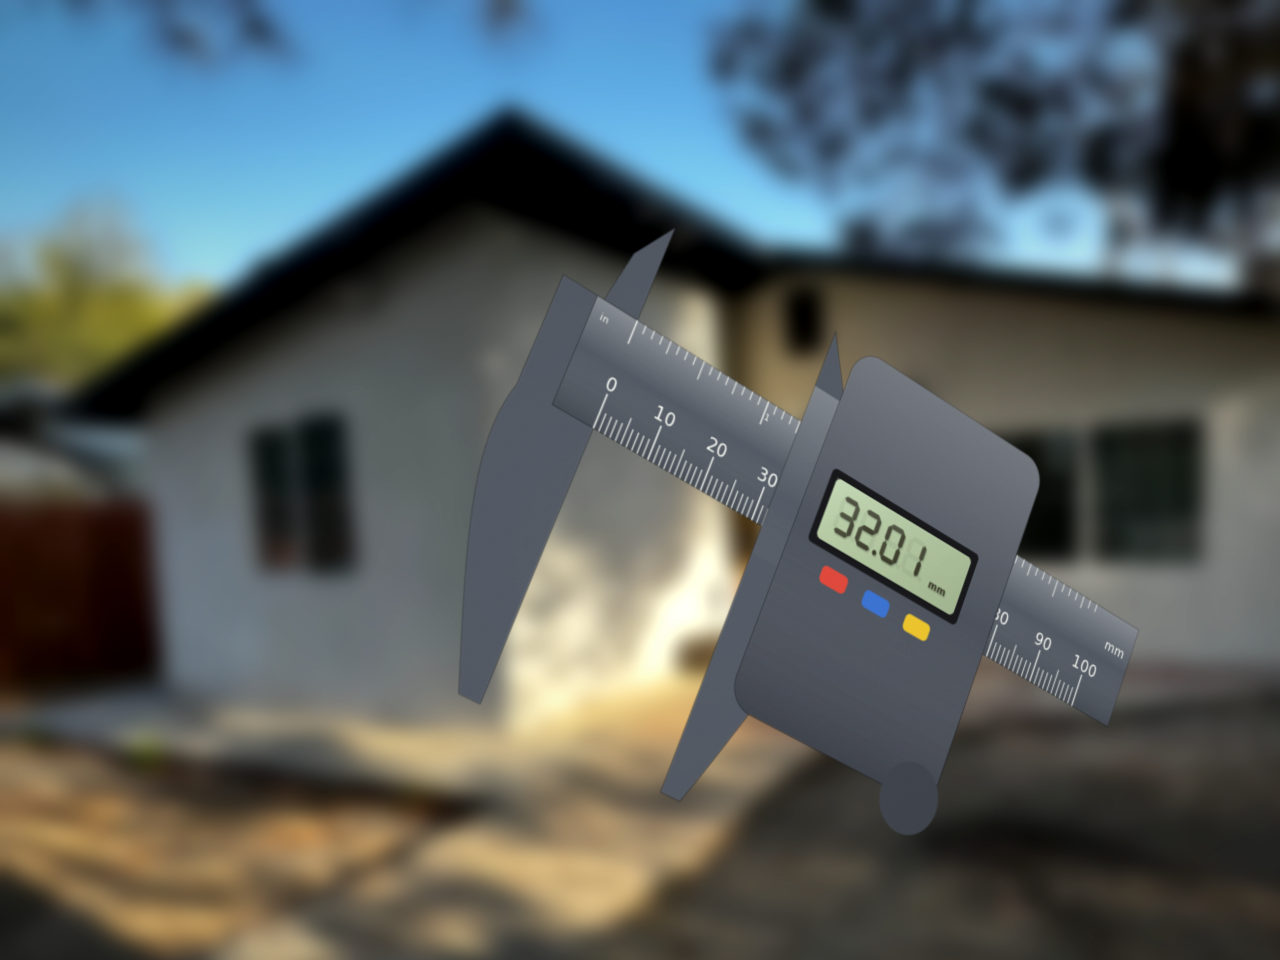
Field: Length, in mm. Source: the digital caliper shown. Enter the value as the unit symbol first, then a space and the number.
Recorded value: mm 32.01
